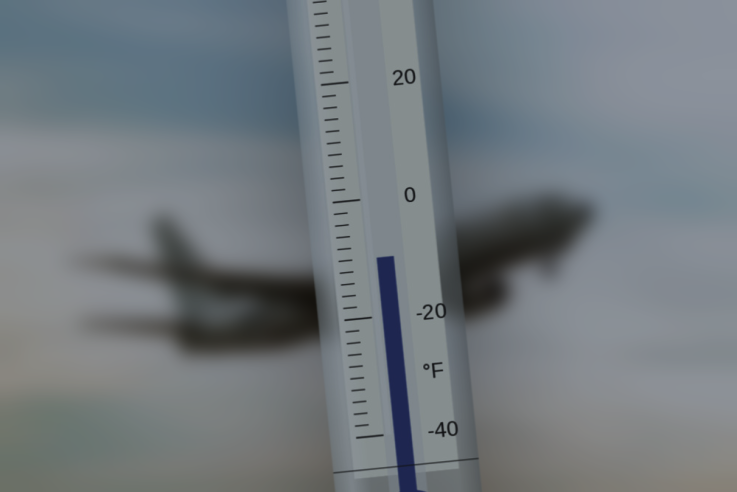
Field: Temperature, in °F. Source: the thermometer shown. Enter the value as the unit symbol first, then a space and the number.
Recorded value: °F -10
